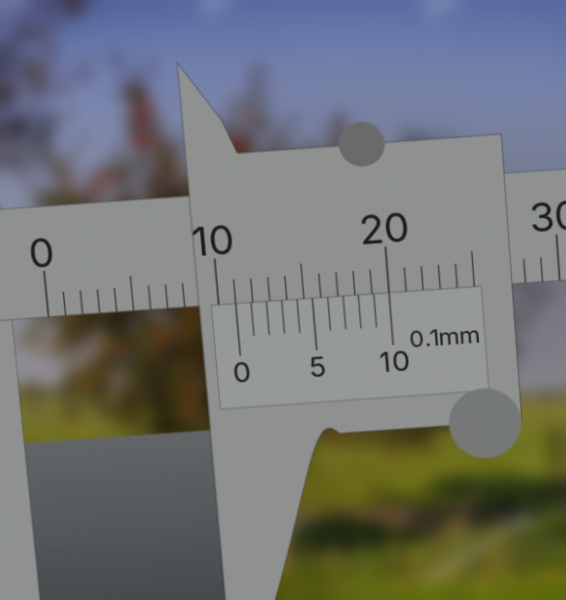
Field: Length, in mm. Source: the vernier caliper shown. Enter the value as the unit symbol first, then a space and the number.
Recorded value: mm 11.0
